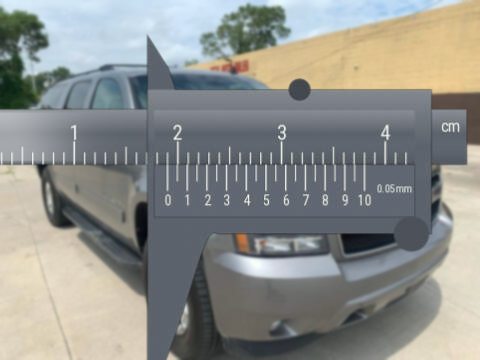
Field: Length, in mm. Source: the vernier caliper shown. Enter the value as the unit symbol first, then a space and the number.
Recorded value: mm 19.0
